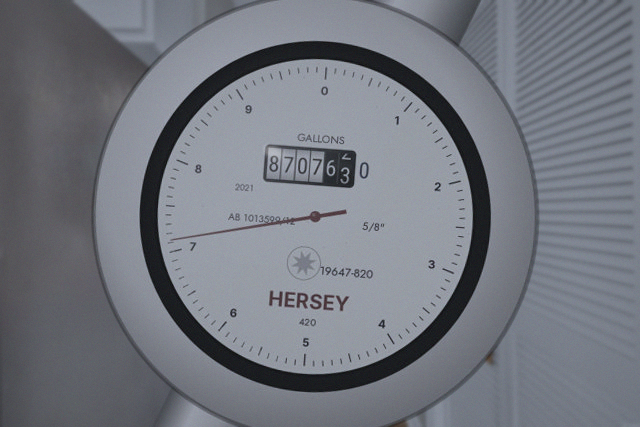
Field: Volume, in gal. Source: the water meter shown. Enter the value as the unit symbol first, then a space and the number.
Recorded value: gal 8707627.1
